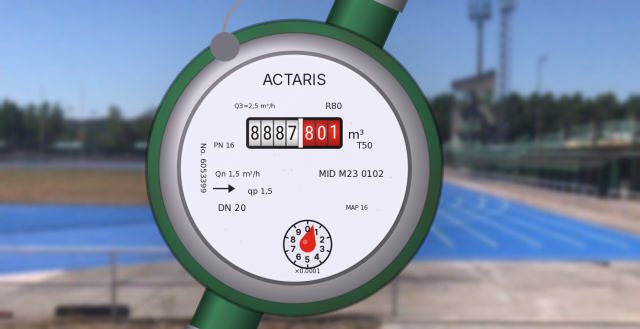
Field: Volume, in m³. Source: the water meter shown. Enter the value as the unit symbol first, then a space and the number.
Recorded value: m³ 8887.8010
